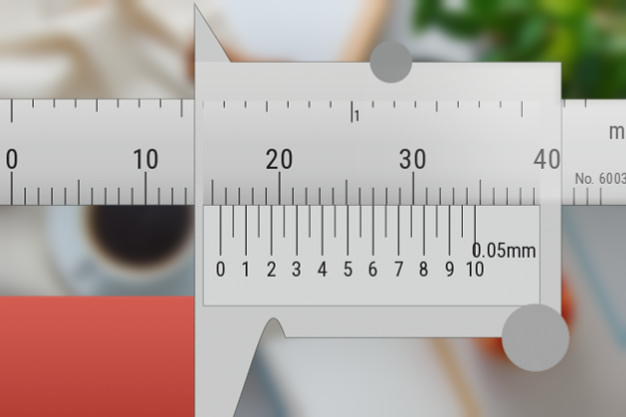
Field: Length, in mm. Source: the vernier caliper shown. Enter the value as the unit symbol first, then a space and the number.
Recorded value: mm 15.6
